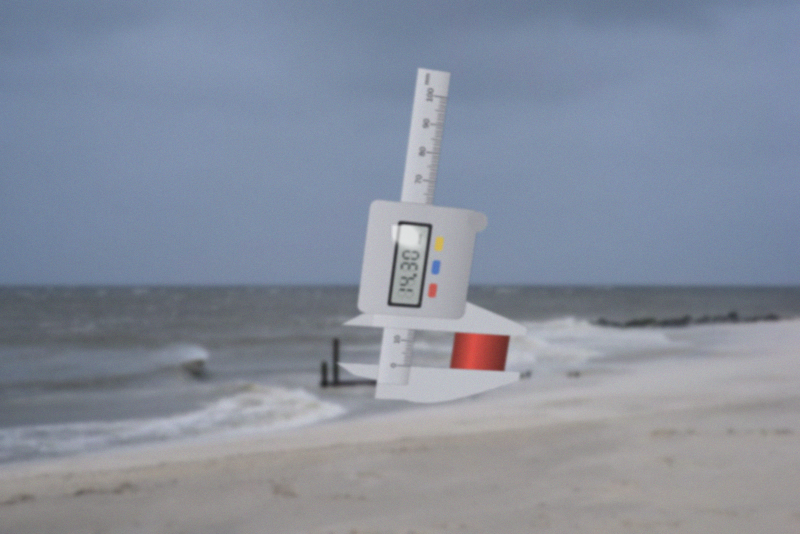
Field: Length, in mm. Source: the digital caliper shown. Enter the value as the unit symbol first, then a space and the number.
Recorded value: mm 14.30
